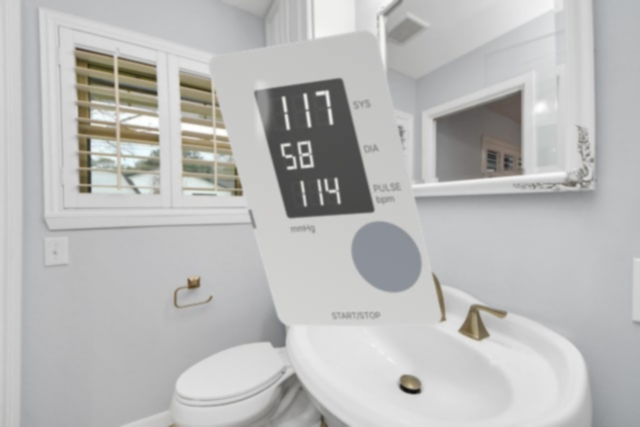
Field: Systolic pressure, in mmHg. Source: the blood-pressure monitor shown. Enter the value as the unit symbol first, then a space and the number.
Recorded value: mmHg 117
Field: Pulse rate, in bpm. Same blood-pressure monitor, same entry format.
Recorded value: bpm 114
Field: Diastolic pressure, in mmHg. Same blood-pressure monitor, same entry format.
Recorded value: mmHg 58
